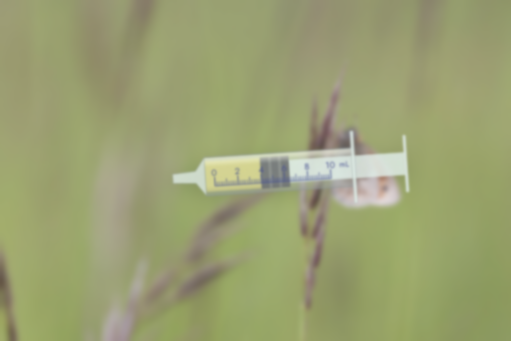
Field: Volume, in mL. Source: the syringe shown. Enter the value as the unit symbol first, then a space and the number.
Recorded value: mL 4
